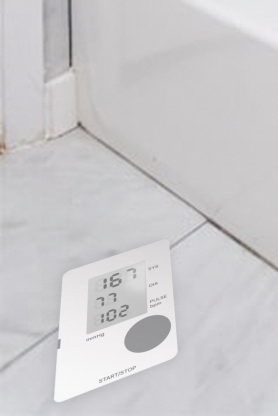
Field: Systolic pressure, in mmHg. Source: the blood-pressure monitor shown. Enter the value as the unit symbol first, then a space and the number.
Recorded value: mmHg 167
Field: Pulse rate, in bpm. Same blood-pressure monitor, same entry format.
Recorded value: bpm 102
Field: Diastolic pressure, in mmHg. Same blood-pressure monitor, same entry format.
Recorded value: mmHg 77
